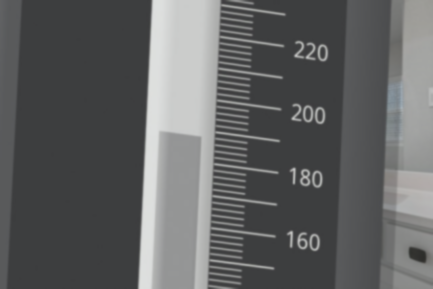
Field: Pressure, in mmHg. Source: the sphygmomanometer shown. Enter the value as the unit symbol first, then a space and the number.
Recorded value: mmHg 188
